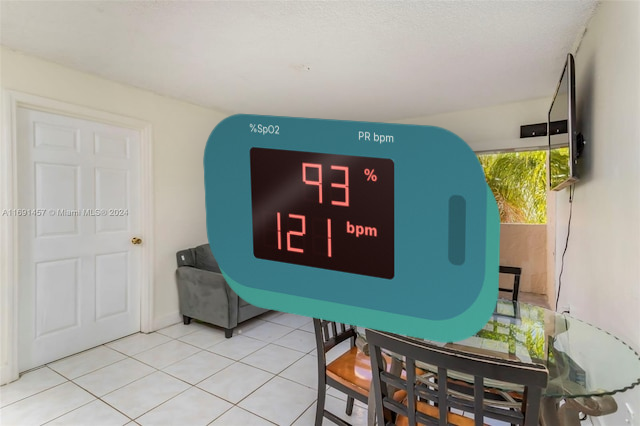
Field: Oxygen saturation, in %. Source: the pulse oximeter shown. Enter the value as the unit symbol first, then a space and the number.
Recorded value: % 93
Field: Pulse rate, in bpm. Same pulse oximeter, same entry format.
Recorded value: bpm 121
